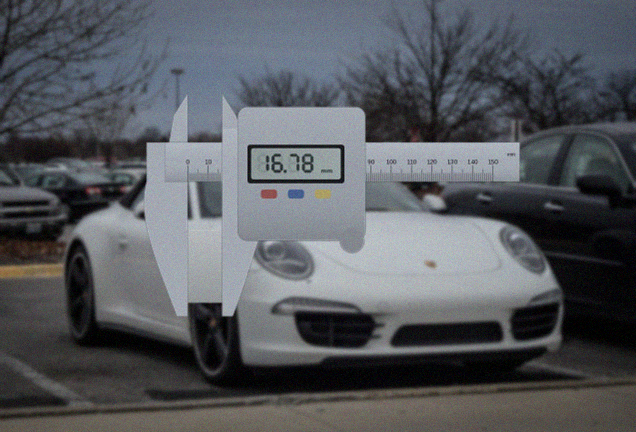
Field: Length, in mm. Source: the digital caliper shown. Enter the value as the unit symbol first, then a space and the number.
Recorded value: mm 16.78
